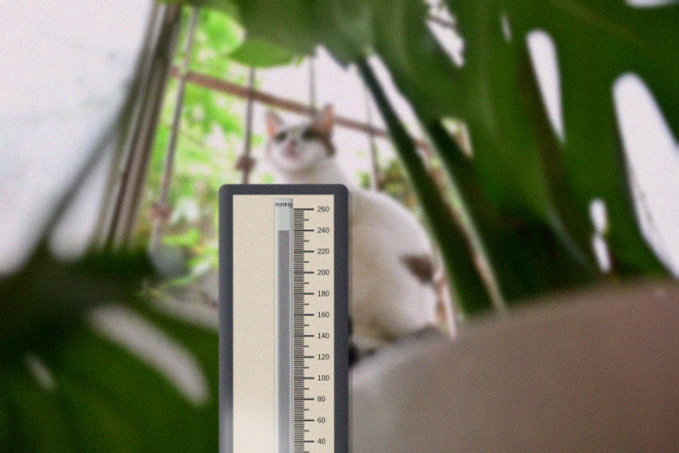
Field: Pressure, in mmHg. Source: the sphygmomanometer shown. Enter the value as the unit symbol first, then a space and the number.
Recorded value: mmHg 240
